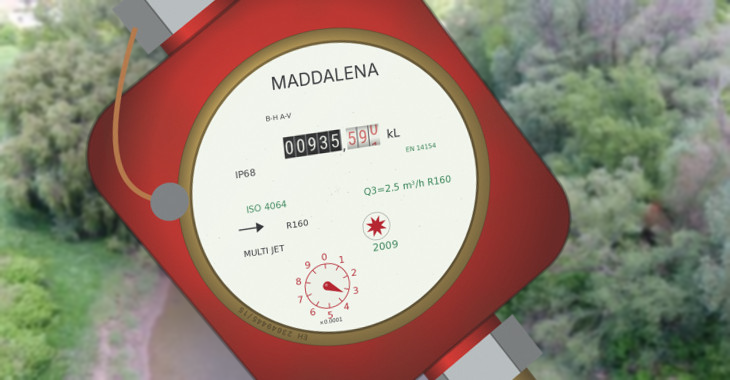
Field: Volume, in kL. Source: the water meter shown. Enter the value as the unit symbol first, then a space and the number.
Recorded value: kL 935.5903
